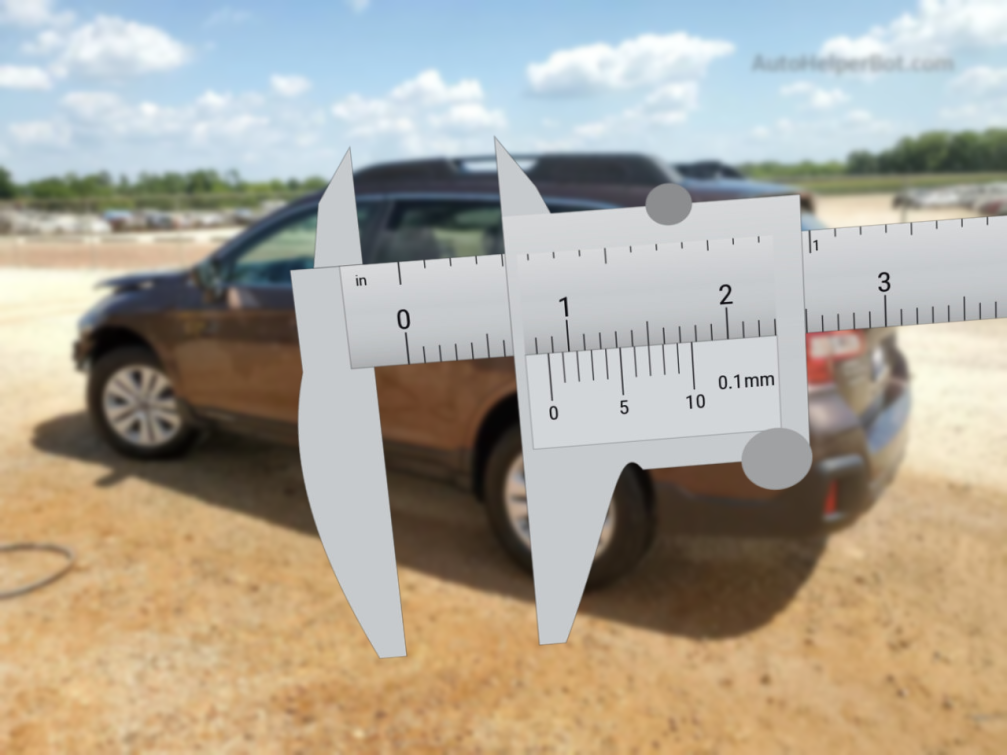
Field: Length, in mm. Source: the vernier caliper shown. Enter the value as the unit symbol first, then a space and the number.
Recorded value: mm 8.7
